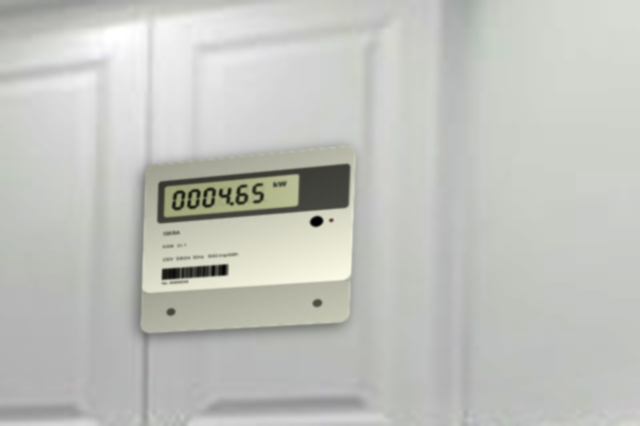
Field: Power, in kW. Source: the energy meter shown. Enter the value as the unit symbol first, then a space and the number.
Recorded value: kW 4.65
